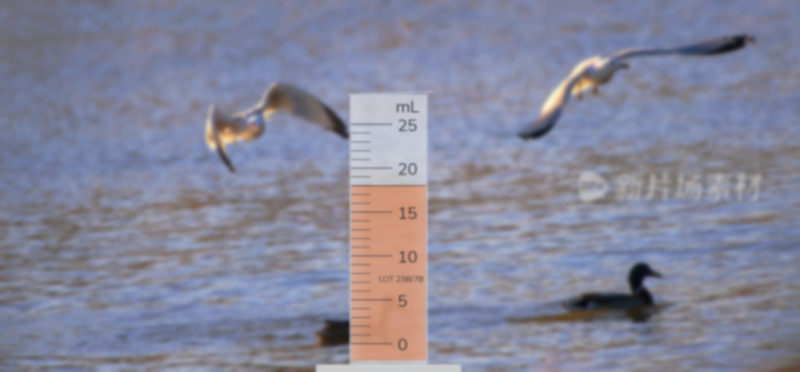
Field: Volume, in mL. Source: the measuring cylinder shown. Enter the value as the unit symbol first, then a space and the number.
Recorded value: mL 18
